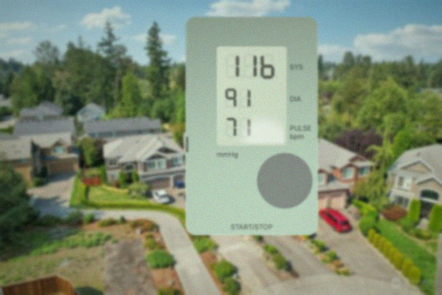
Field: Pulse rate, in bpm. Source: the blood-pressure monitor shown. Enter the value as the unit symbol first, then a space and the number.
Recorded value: bpm 71
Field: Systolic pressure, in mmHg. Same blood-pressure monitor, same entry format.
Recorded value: mmHg 116
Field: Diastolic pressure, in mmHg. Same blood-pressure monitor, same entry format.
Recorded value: mmHg 91
